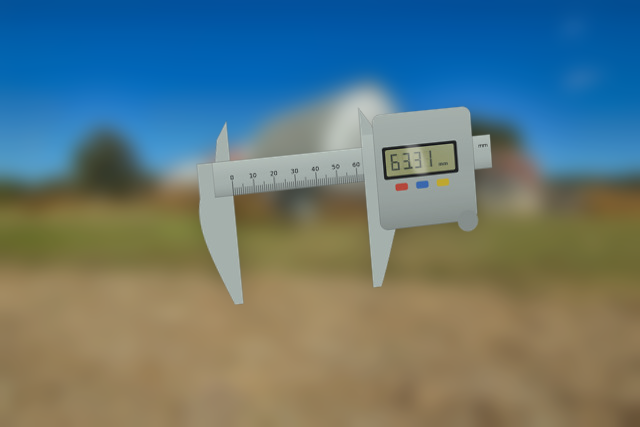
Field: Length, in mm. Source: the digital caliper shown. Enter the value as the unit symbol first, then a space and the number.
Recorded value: mm 63.31
